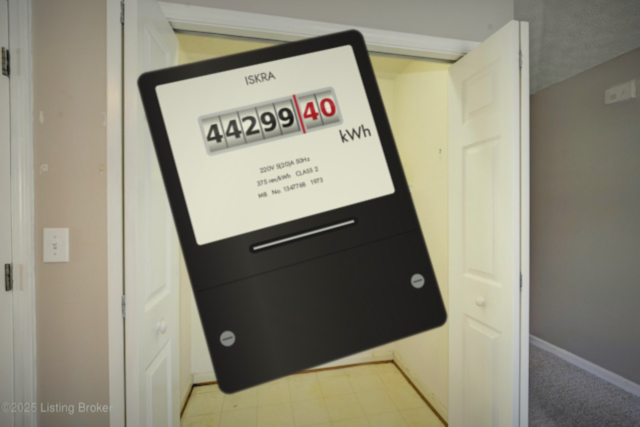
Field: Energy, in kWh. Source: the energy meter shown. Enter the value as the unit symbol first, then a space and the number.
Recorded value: kWh 44299.40
